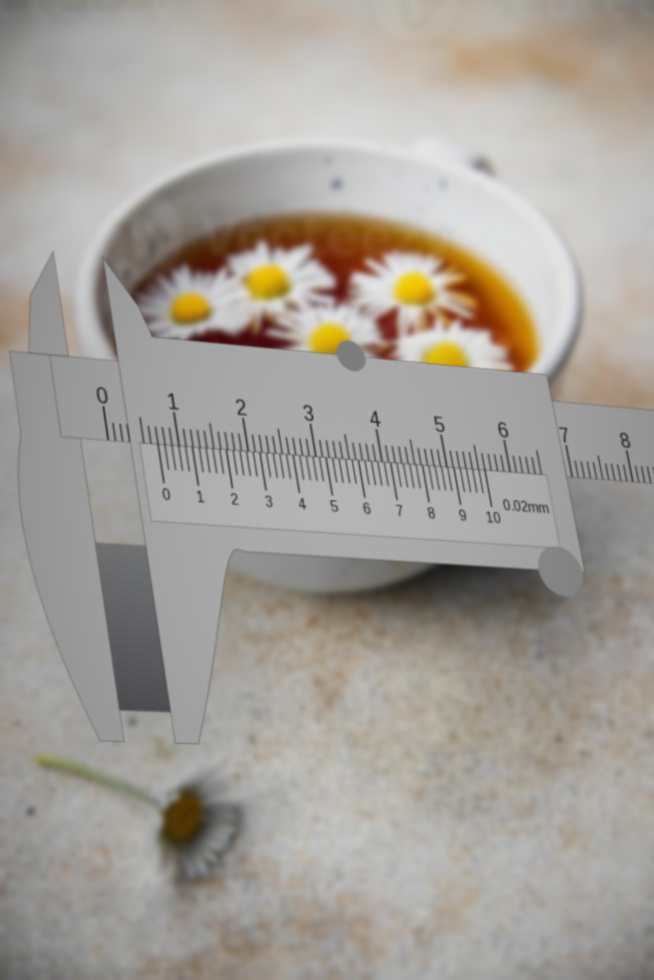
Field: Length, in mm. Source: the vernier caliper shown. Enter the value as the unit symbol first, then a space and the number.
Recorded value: mm 7.0
